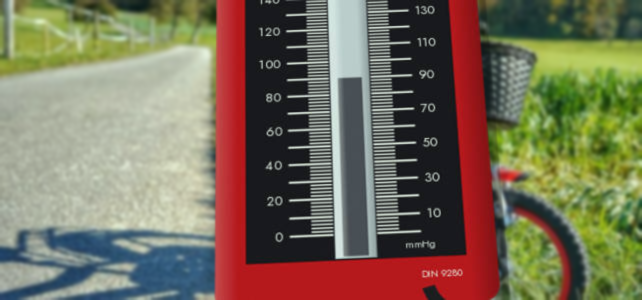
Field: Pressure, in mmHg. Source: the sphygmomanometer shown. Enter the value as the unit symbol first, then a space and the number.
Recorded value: mmHg 90
